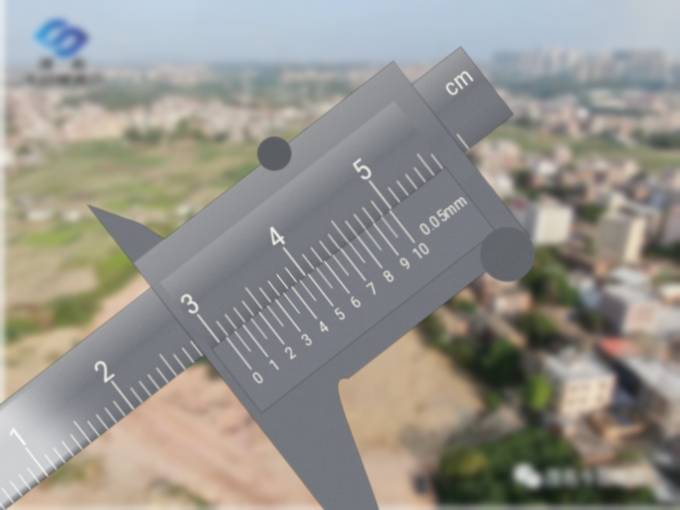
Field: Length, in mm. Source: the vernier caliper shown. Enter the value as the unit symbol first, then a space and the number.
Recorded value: mm 30.8
